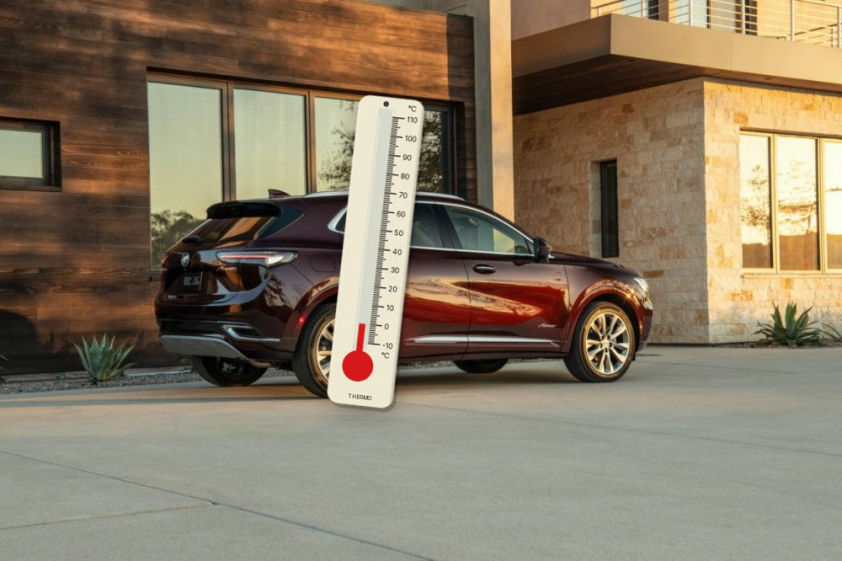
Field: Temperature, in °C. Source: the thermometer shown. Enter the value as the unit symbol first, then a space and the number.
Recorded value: °C 0
